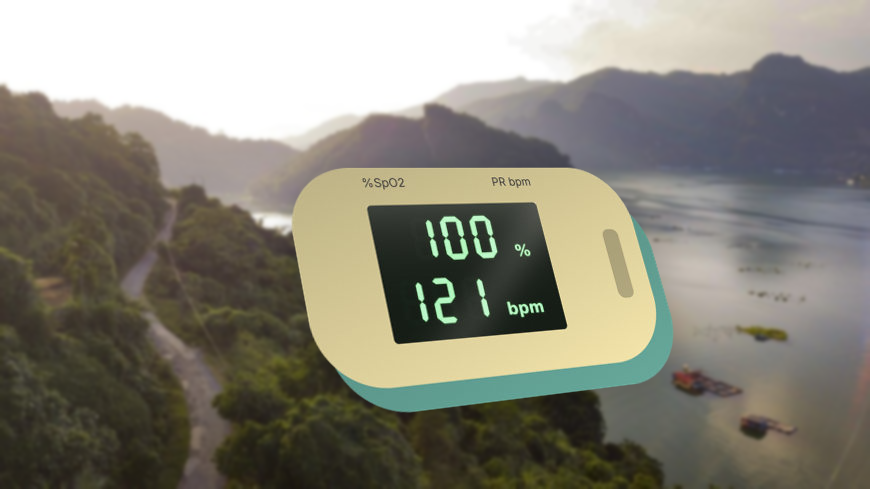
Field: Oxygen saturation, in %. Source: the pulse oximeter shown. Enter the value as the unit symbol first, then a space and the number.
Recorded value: % 100
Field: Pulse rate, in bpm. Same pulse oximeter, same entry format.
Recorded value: bpm 121
